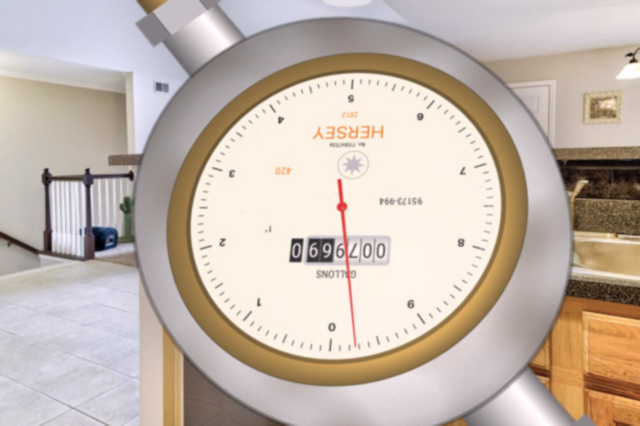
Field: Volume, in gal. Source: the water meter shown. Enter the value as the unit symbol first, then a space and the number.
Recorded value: gal 79689.7
